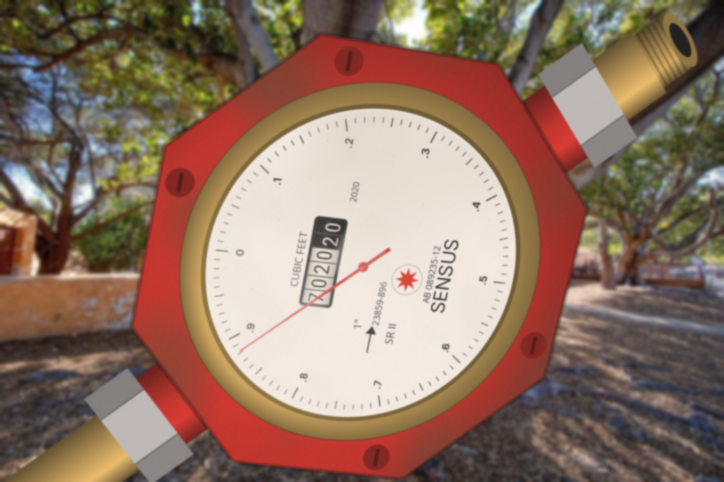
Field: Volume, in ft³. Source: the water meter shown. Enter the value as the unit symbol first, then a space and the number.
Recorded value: ft³ 702019.88
